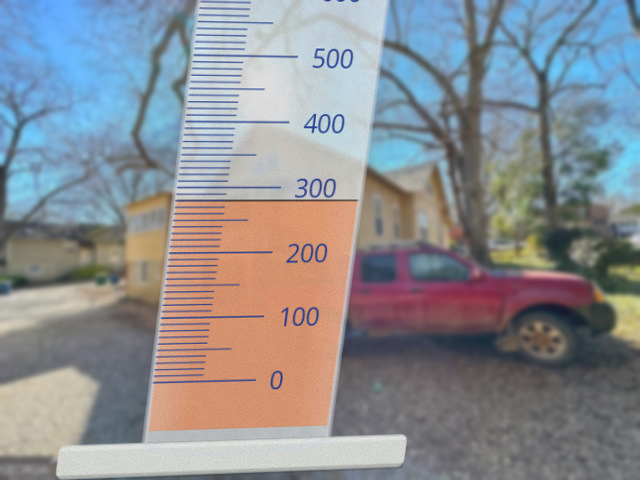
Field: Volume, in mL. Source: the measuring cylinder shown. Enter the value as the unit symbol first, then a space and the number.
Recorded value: mL 280
